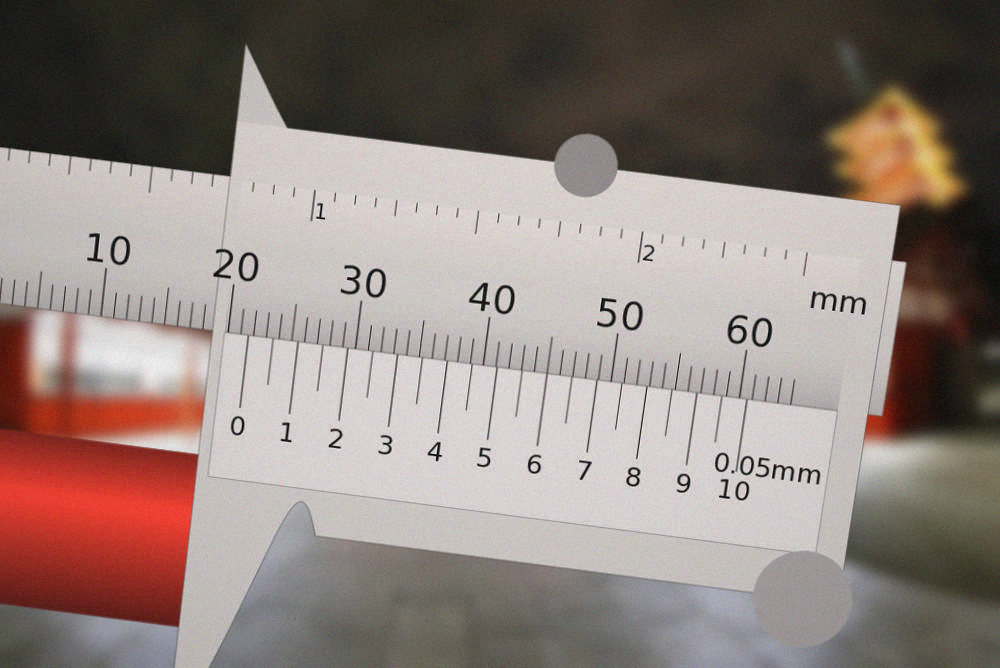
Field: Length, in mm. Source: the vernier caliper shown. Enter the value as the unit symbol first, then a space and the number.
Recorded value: mm 21.6
